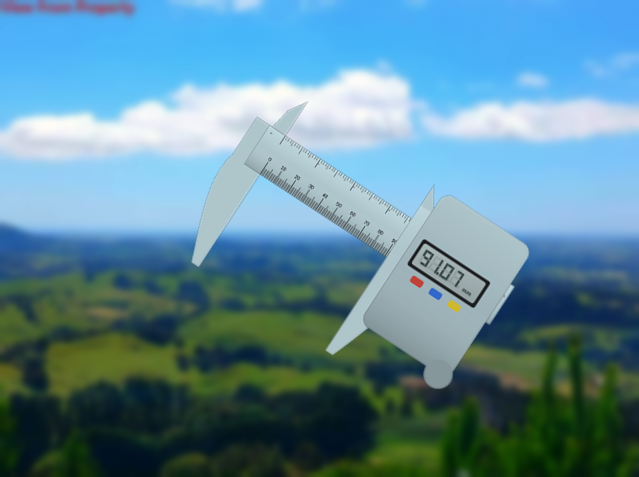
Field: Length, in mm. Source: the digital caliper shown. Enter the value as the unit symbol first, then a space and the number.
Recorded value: mm 91.07
